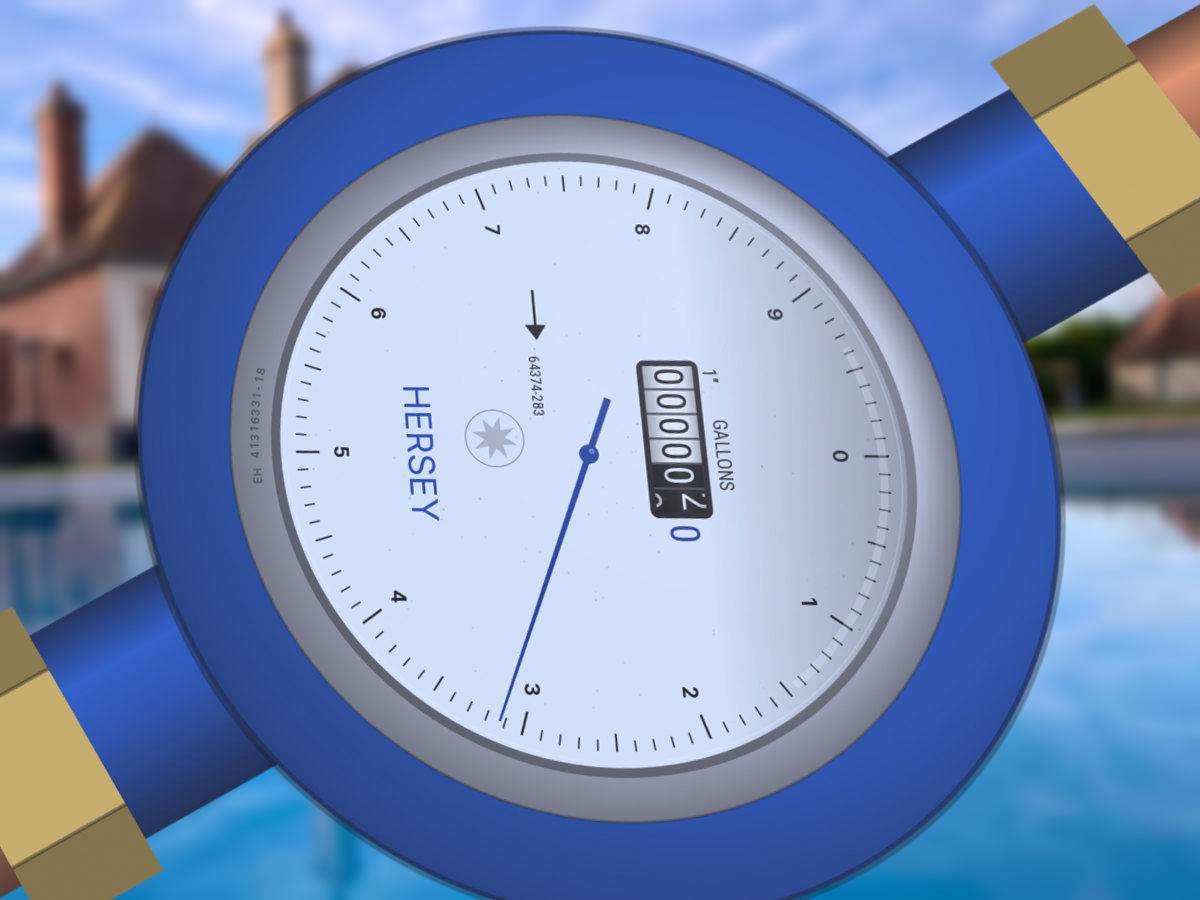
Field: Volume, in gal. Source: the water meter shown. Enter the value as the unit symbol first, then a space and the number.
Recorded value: gal 23.1
